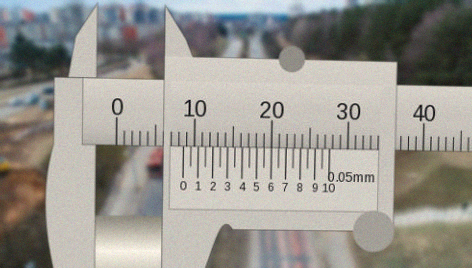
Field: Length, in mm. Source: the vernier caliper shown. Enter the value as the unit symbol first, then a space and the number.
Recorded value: mm 8.6
